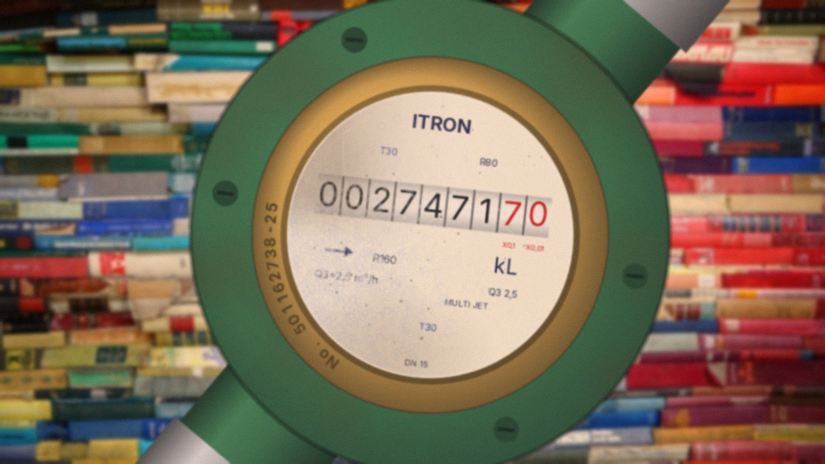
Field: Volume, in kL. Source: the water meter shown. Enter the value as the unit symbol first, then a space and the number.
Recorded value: kL 27471.70
